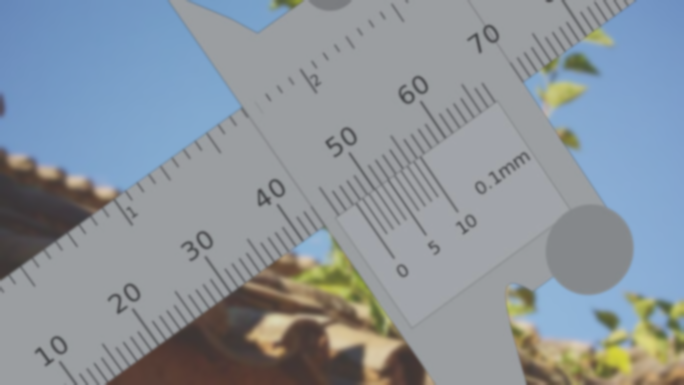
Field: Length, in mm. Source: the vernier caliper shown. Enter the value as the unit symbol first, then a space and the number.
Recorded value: mm 47.4
